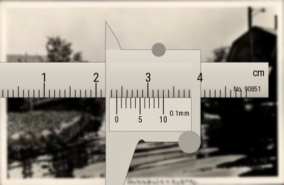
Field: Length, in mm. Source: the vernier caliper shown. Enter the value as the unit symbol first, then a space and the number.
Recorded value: mm 24.0
